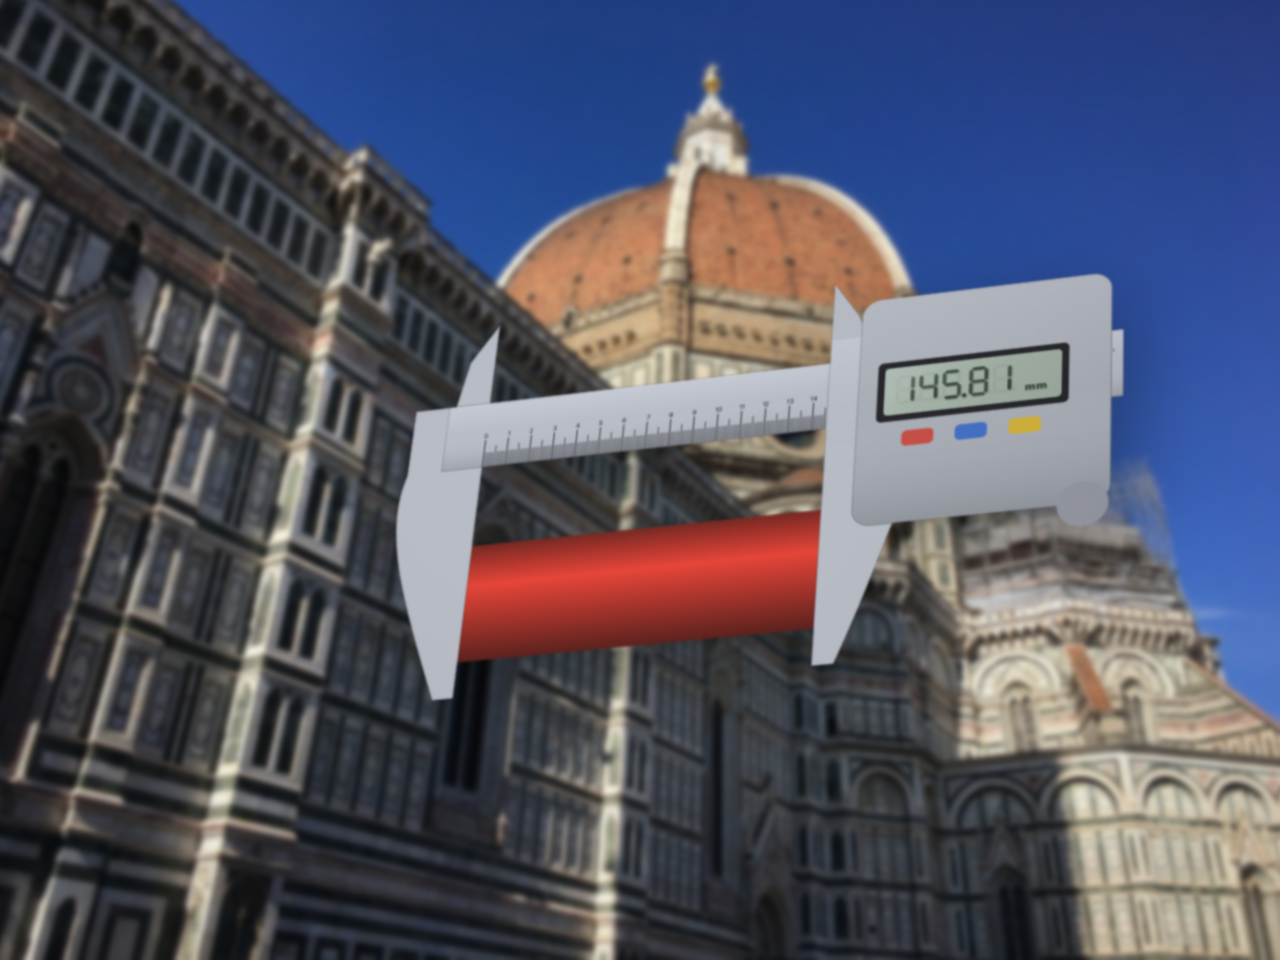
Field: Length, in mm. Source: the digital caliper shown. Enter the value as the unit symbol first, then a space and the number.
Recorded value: mm 145.81
